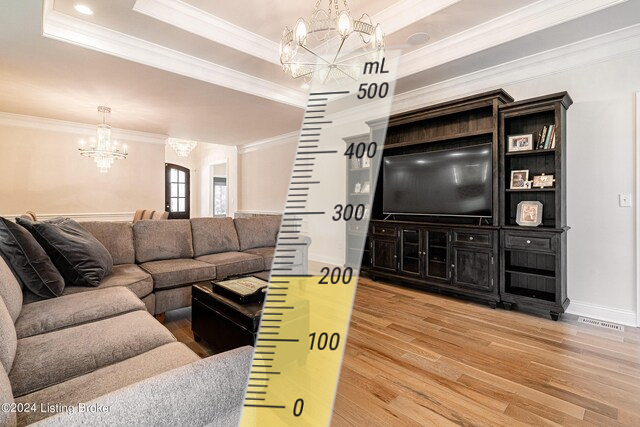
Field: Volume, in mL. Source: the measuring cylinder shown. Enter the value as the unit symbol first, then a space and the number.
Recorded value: mL 200
